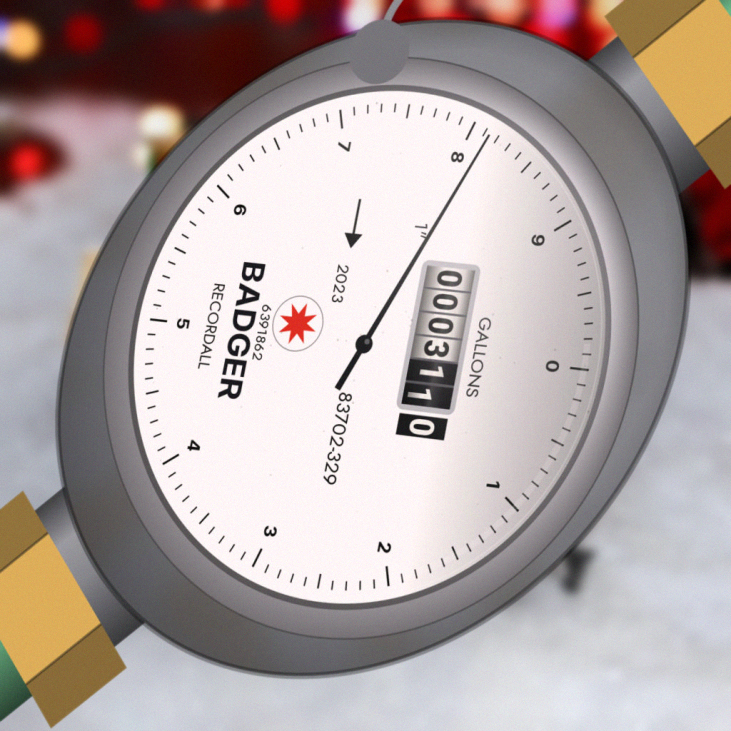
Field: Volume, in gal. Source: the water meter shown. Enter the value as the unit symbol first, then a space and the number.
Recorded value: gal 3108.1
